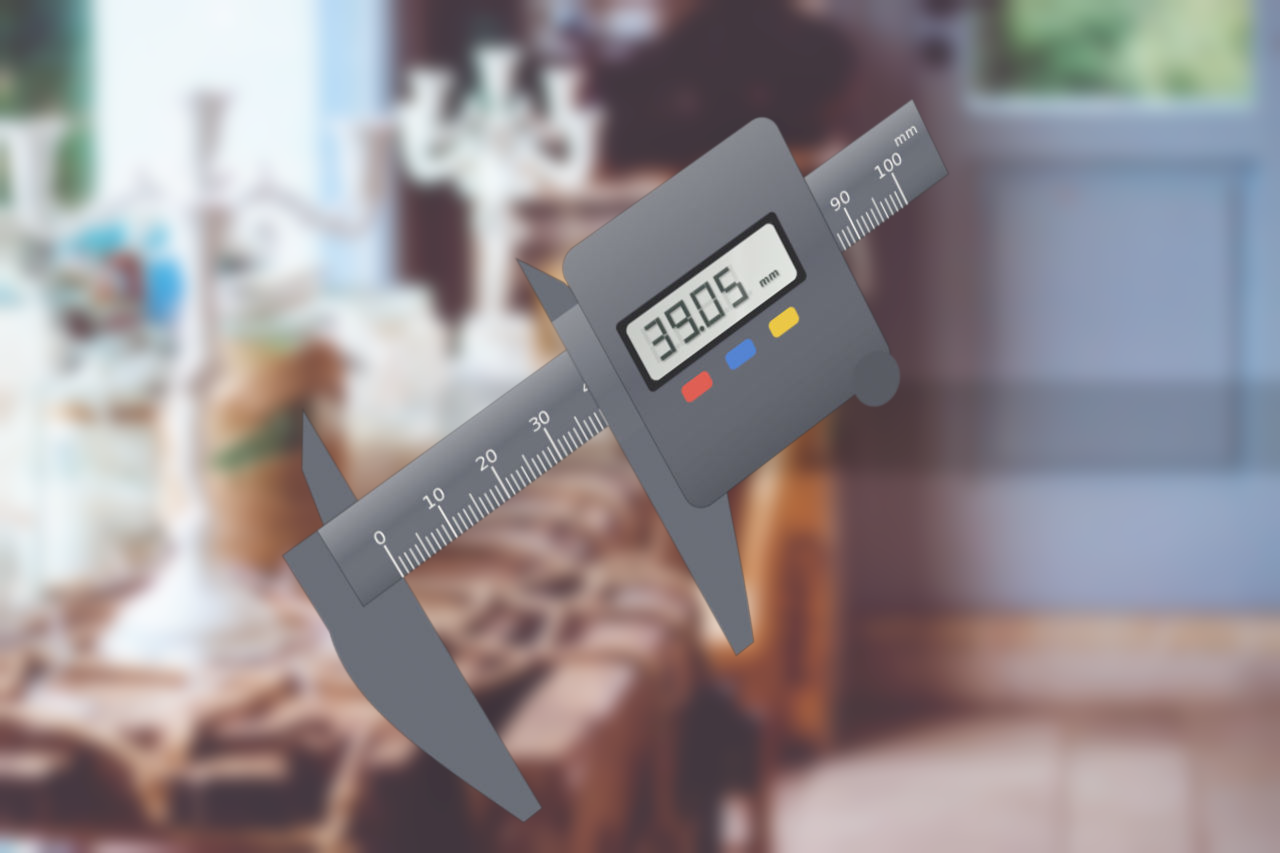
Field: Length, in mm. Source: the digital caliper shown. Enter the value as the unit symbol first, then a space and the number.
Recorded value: mm 39.05
